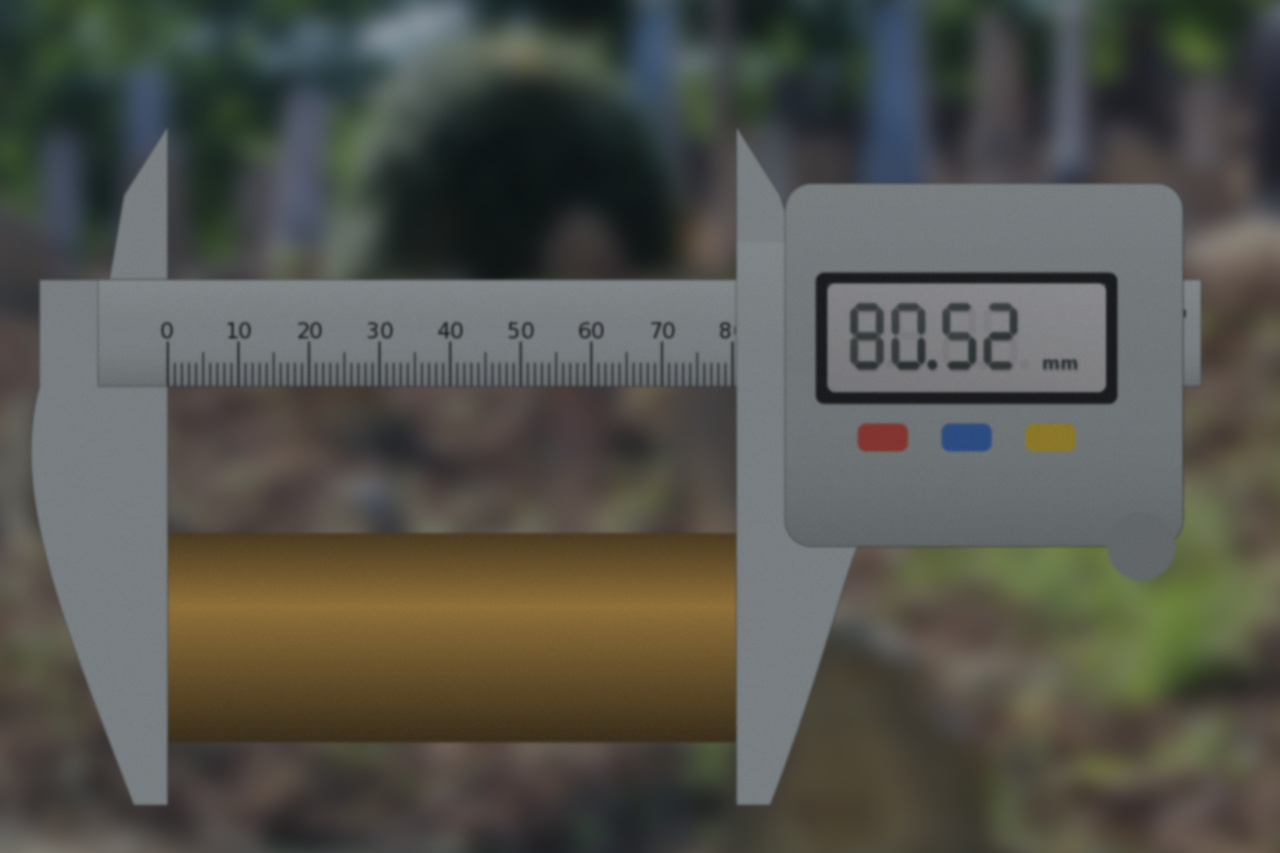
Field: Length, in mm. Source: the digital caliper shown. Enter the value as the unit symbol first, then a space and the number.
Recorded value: mm 80.52
